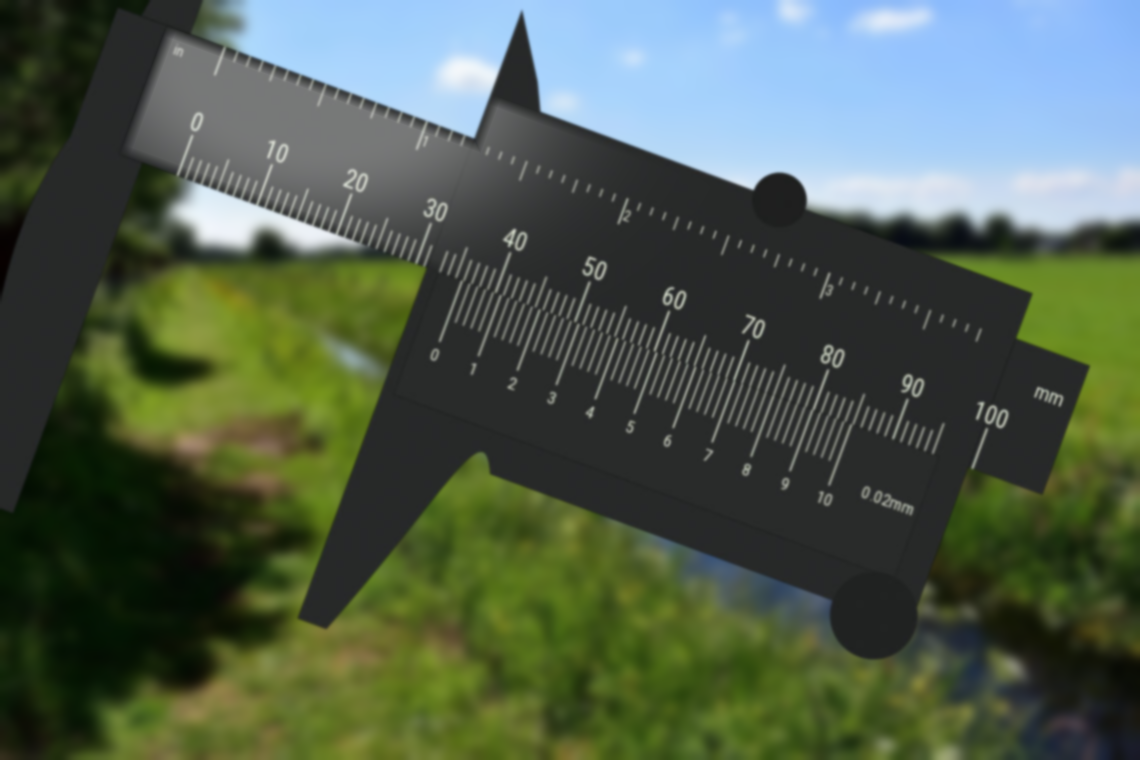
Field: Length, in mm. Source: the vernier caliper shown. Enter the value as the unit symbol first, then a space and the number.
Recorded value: mm 35.8
